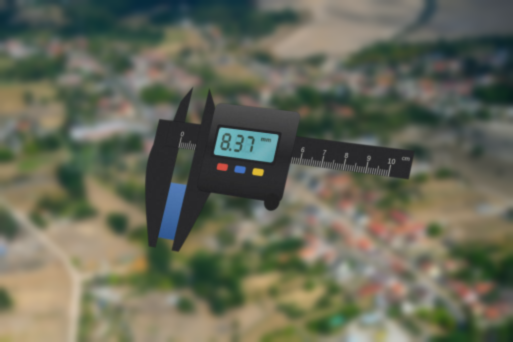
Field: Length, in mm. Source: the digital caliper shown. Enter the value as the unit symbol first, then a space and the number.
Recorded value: mm 8.37
